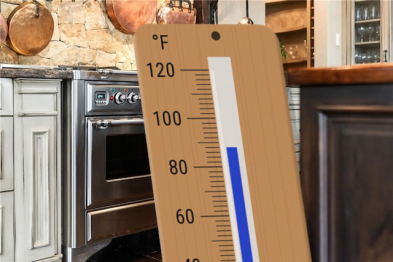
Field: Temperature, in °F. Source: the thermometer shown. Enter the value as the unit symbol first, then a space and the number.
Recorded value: °F 88
